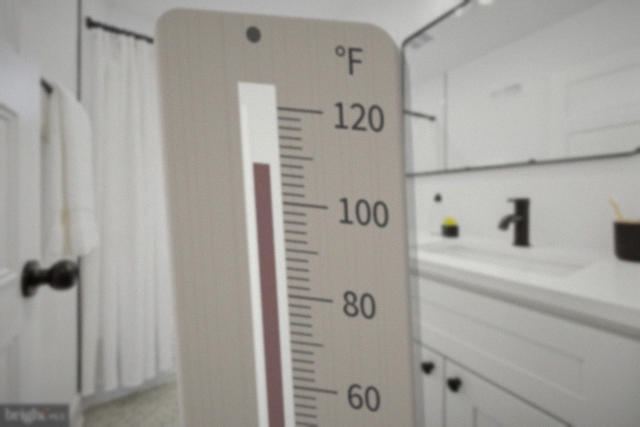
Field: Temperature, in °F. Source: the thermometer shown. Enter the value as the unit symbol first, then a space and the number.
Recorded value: °F 108
